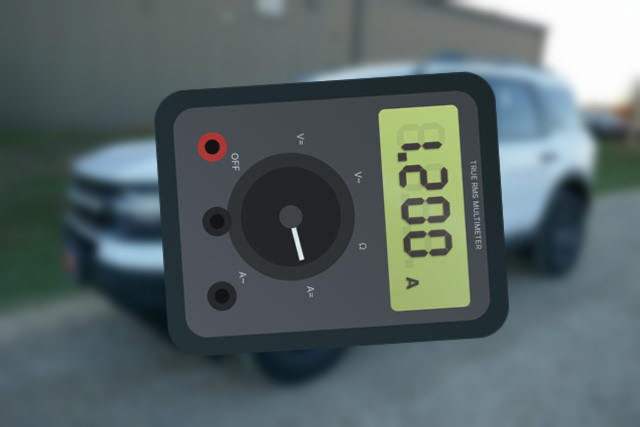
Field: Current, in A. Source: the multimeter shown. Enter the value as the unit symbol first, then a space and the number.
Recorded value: A 1.200
